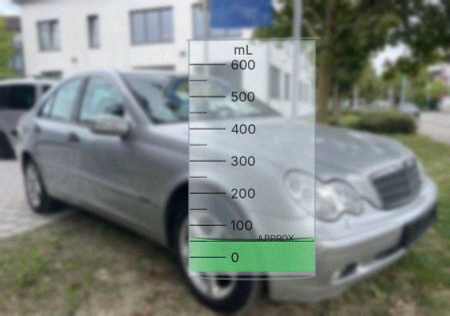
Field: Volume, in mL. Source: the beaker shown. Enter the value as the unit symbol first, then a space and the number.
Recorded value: mL 50
